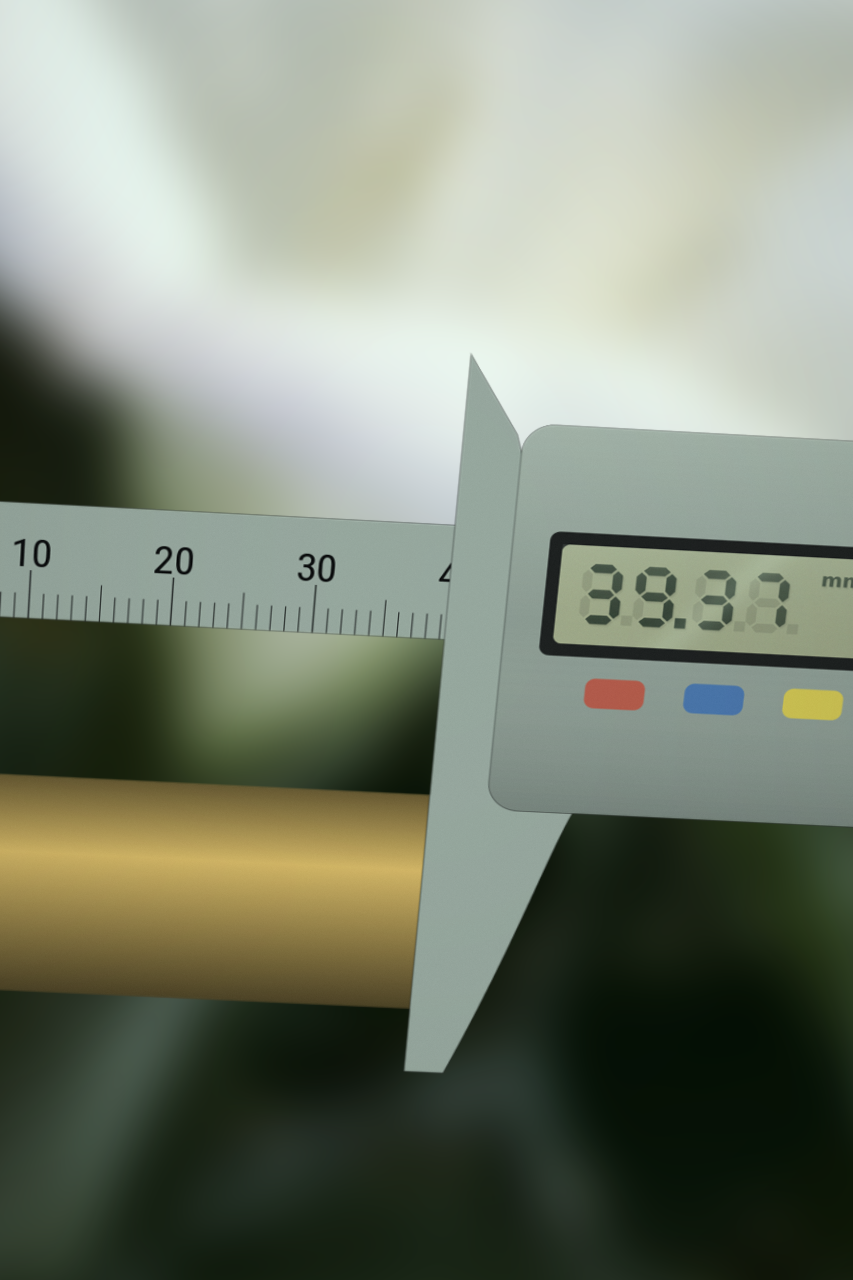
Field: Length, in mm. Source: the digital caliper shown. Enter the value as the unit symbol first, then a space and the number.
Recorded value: mm 39.37
